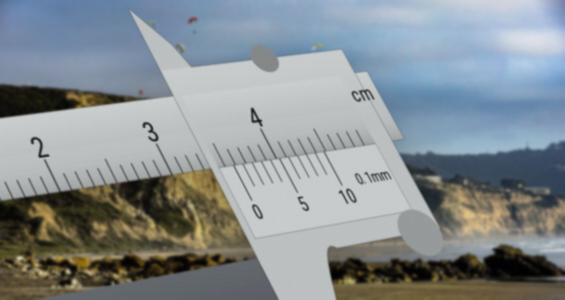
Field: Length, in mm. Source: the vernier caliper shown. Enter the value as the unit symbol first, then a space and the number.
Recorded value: mm 35.8
